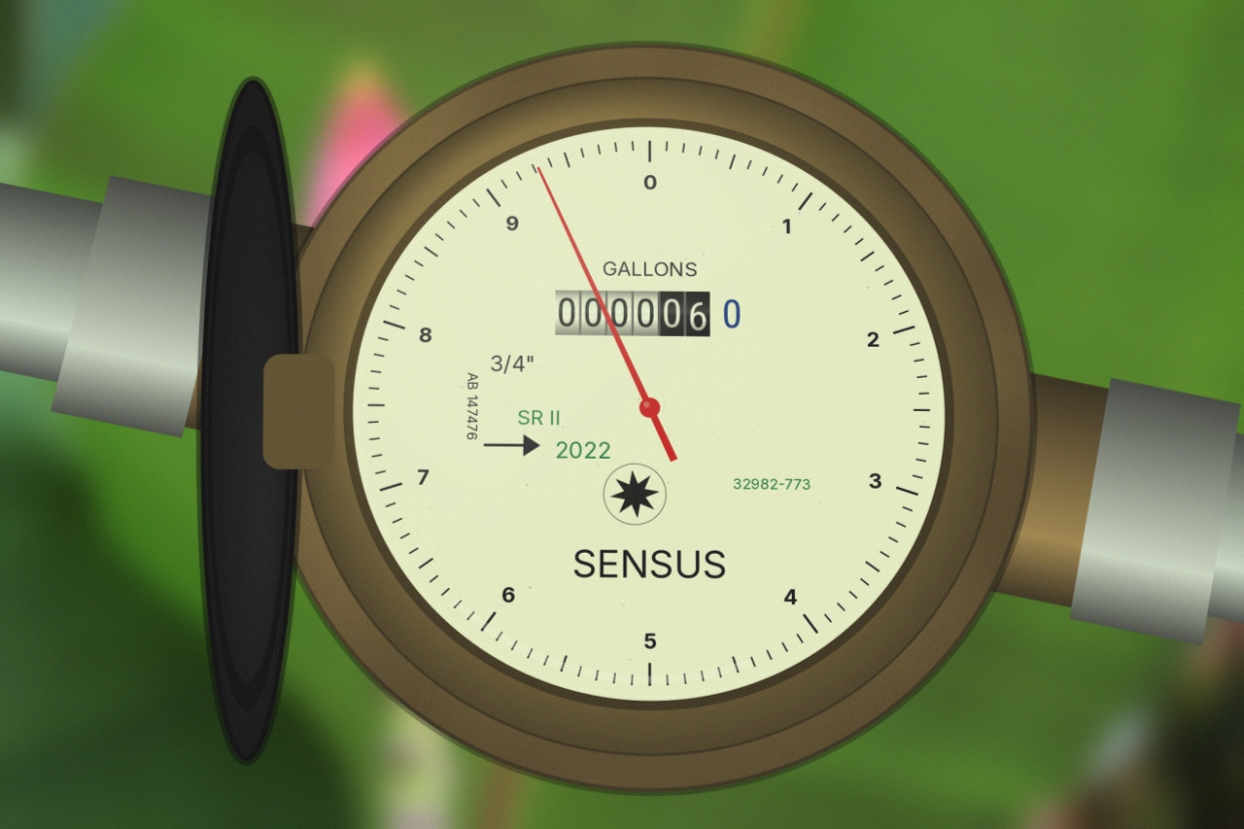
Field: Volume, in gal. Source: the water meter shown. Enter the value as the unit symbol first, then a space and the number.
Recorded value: gal 59.3
